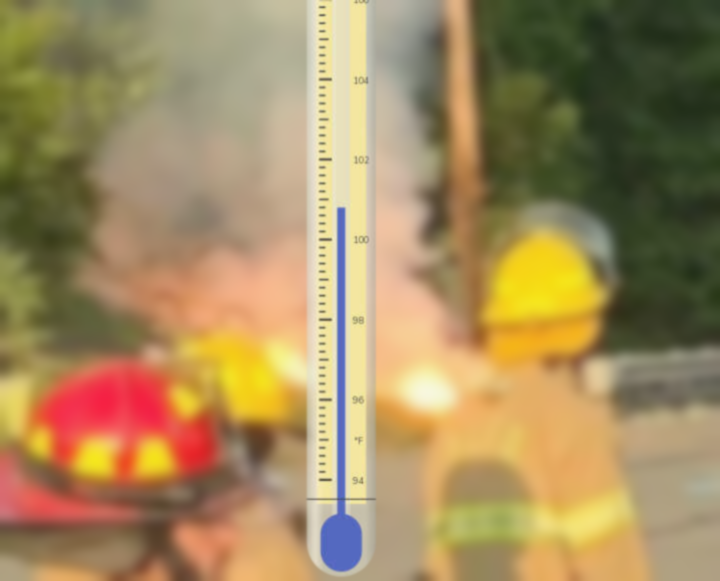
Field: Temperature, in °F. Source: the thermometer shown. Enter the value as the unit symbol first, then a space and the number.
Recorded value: °F 100.8
